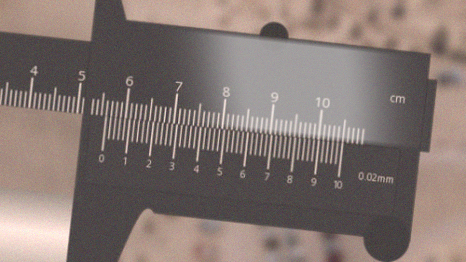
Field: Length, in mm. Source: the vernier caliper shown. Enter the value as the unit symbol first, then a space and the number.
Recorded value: mm 56.0
